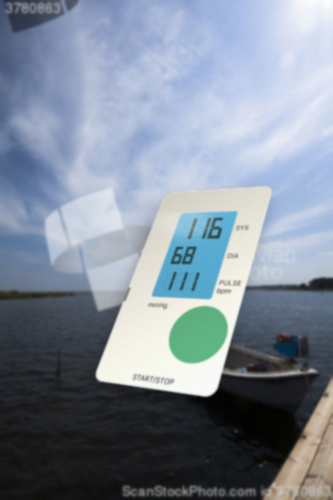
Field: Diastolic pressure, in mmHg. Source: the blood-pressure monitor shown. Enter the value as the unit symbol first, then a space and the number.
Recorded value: mmHg 68
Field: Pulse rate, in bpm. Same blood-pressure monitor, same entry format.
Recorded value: bpm 111
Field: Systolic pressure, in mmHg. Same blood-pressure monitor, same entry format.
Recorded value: mmHg 116
